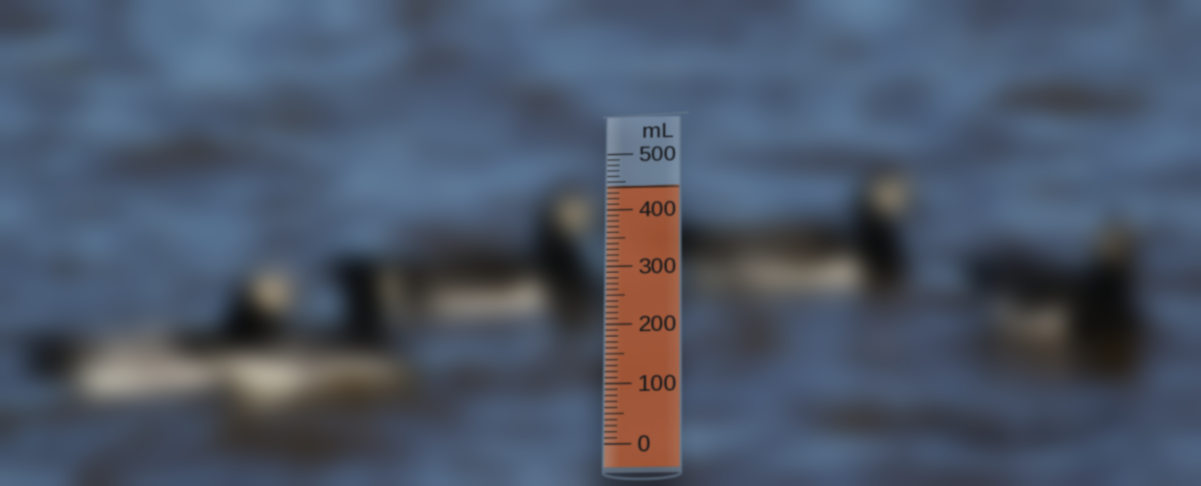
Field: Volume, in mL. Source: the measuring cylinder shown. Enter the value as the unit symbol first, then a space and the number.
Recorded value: mL 440
